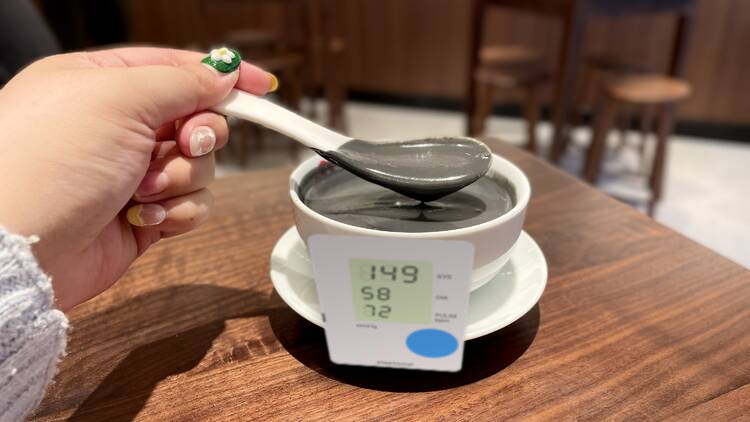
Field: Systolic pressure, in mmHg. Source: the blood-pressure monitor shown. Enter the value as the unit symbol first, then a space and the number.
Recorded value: mmHg 149
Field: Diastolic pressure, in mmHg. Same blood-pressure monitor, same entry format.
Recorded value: mmHg 58
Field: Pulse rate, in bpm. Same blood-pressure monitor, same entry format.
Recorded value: bpm 72
